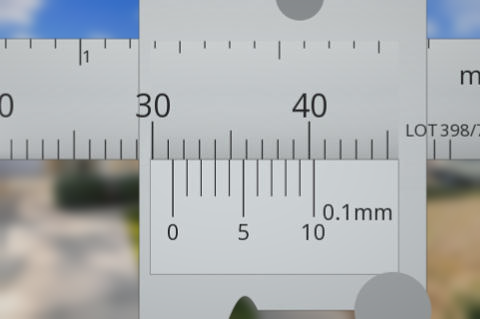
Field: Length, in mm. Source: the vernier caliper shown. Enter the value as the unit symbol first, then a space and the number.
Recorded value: mm 31.3
